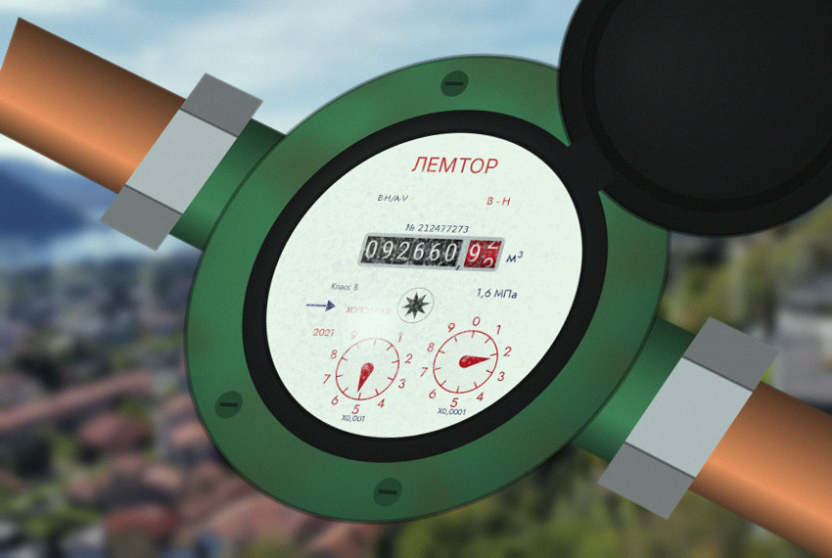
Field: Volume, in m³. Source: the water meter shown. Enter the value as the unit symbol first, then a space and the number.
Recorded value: m³ 92660.9252
